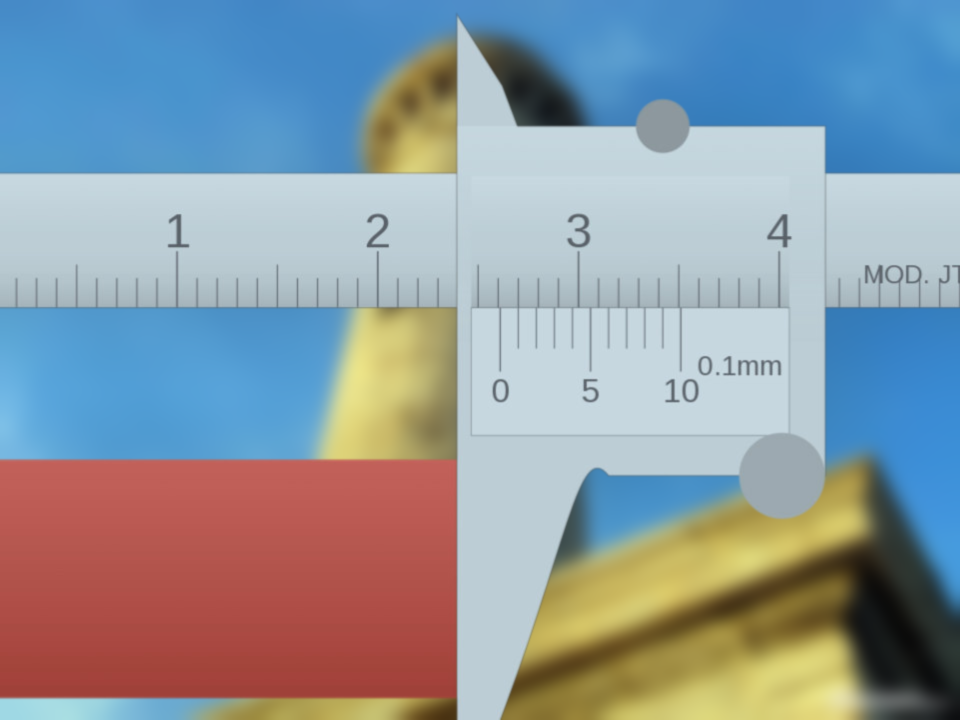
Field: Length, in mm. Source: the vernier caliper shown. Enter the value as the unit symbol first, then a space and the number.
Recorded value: mm 26.1
